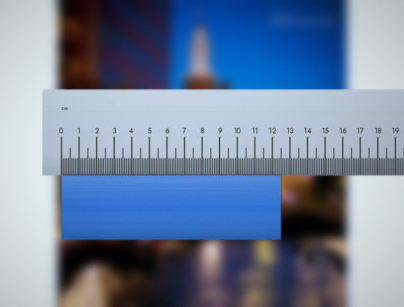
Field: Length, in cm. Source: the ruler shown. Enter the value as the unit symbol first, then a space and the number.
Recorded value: cm 12.5
